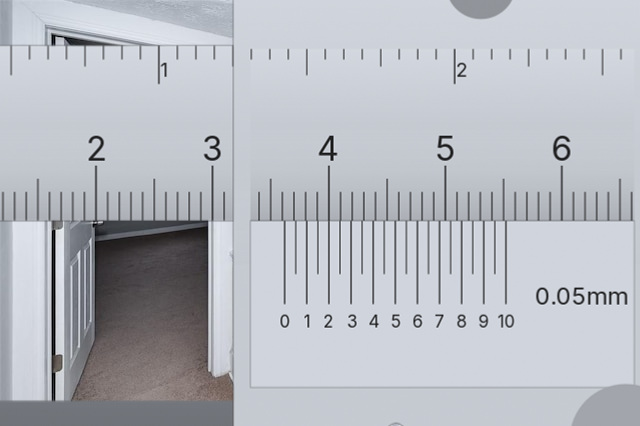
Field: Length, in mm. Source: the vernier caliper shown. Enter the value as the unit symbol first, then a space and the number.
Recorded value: mm 36.2
